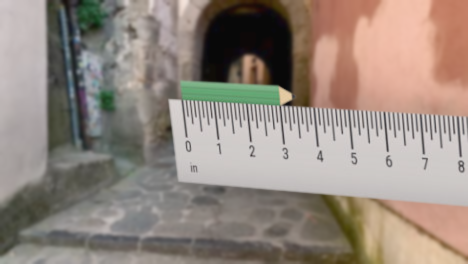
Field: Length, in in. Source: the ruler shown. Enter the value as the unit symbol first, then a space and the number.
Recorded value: in 3.5
